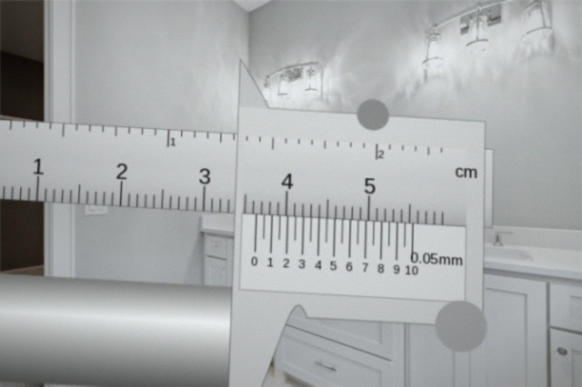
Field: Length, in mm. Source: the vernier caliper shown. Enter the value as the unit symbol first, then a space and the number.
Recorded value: mm 36.4
